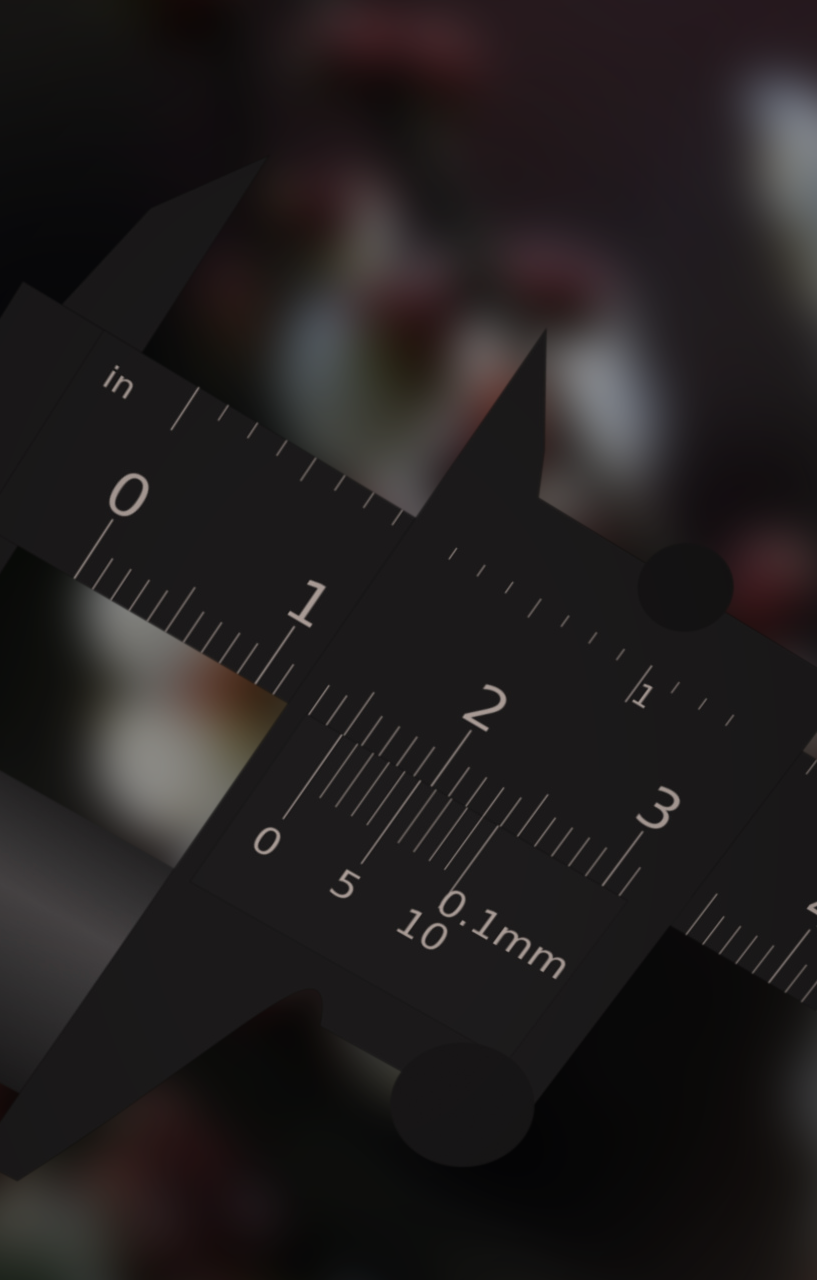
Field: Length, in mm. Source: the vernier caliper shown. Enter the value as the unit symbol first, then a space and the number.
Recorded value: mm 14.9
